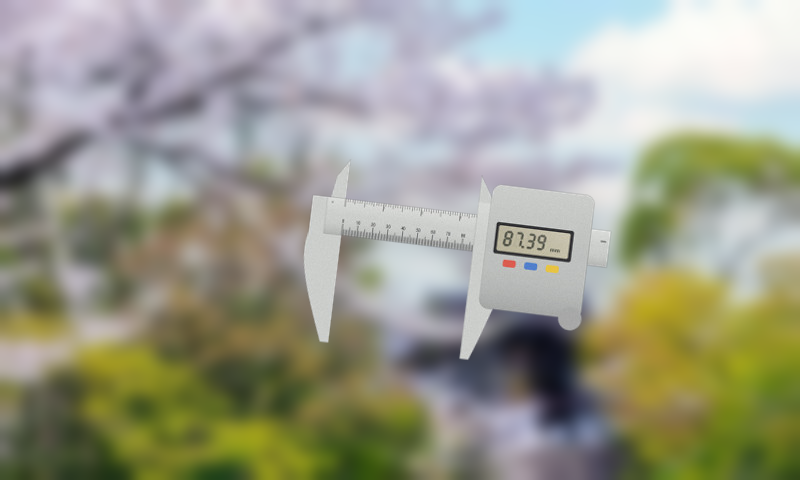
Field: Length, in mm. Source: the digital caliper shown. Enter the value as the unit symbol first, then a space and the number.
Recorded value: mm 87.39
